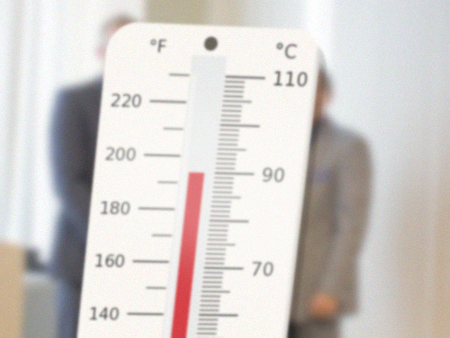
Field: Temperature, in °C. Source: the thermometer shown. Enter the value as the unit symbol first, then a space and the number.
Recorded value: °C 90
